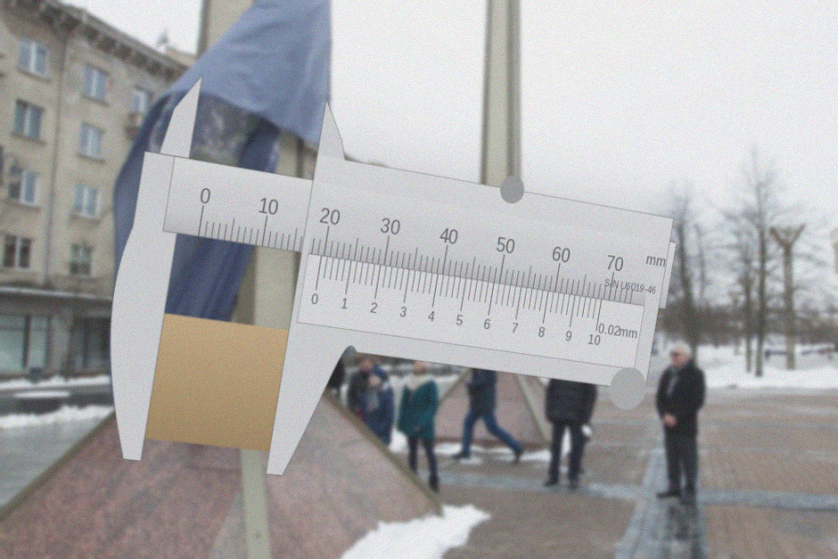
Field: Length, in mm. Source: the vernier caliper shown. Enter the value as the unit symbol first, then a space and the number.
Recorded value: mm 19.6
